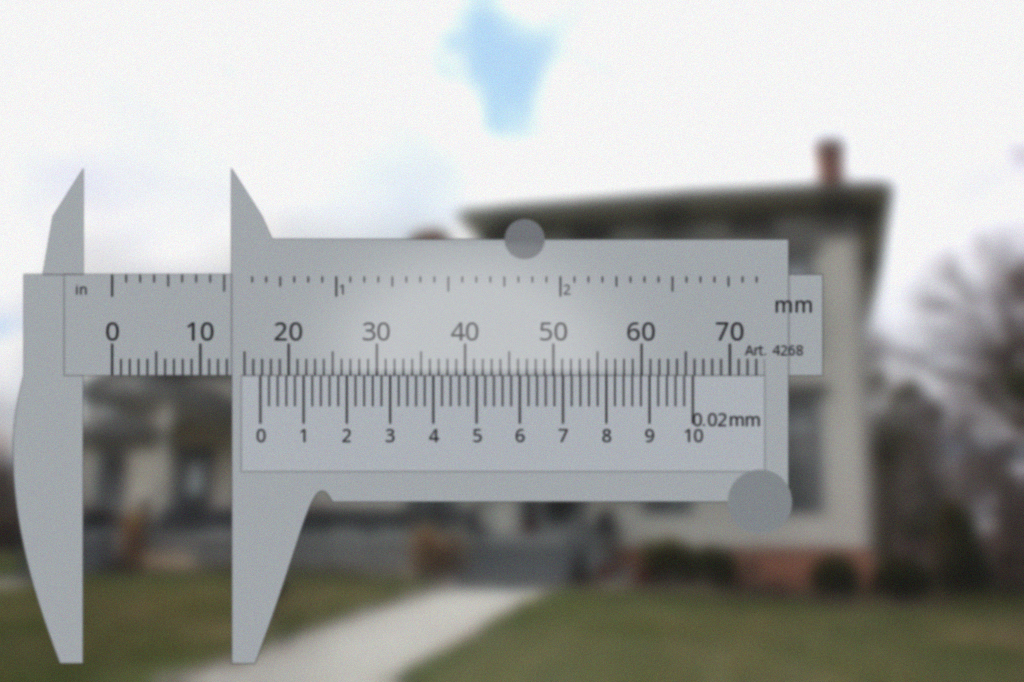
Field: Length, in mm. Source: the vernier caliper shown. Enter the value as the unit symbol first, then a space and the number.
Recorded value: mm 16.8
